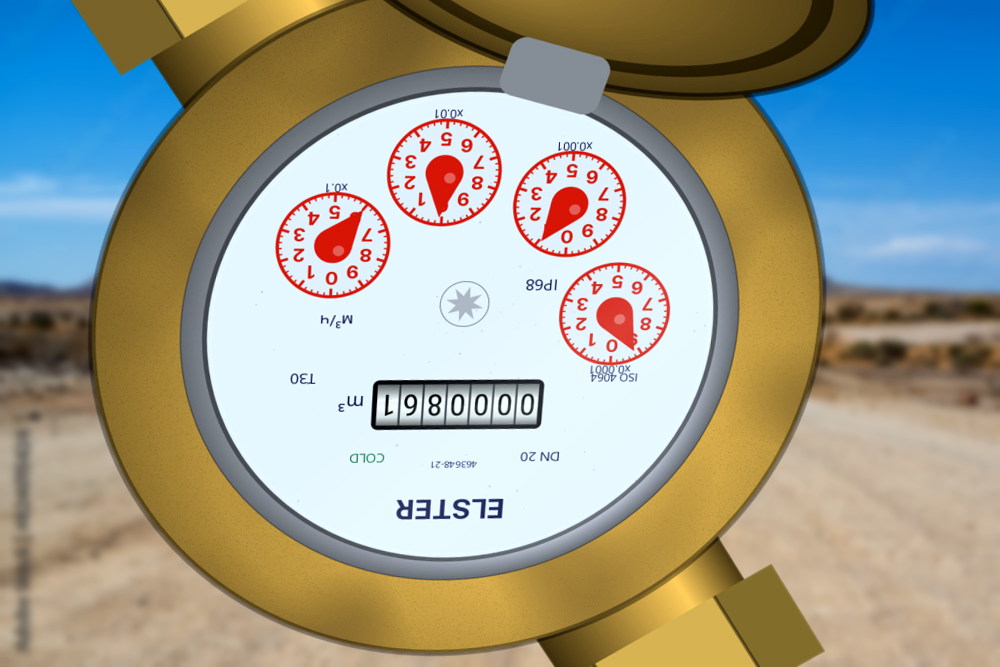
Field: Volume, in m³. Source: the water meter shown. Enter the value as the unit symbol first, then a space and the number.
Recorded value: m³ 861.6009
